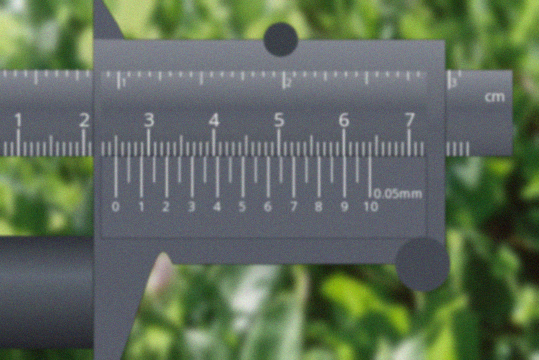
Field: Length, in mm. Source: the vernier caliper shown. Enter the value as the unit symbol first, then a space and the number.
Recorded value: mm 25.0
